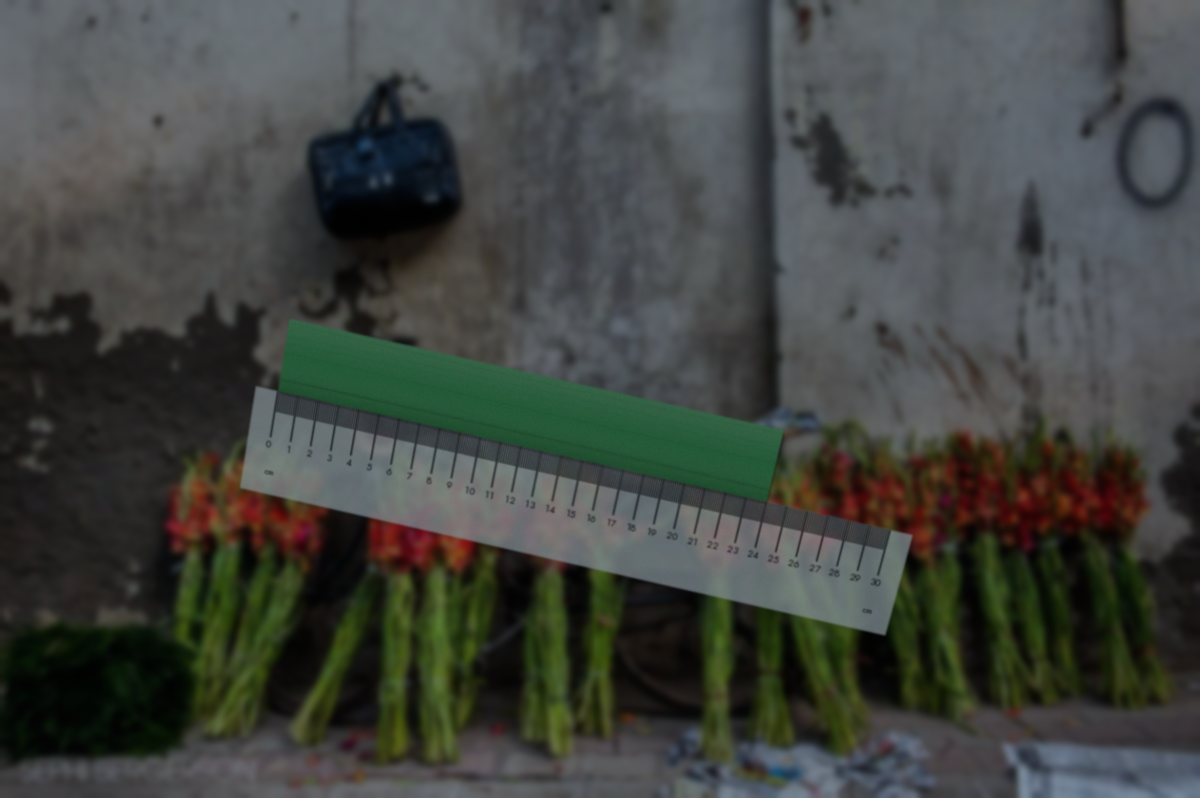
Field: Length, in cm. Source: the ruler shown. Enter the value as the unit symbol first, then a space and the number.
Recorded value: cm 24
